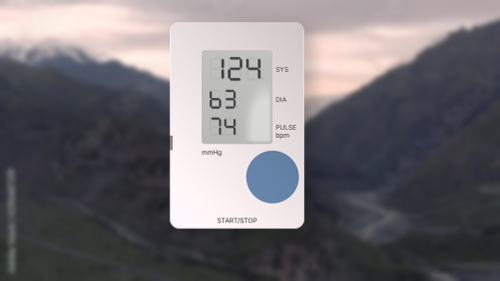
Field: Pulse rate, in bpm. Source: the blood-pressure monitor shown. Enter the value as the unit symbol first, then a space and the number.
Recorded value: bpm 74
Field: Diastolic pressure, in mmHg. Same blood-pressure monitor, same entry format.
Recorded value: mmHg 63
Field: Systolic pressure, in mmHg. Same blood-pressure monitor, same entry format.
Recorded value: mmHg 124
